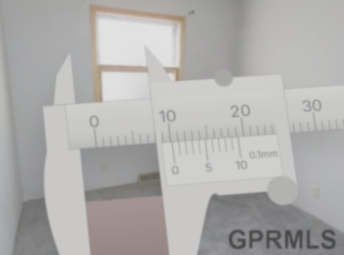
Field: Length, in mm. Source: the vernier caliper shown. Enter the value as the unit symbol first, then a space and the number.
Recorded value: mm 10.2
